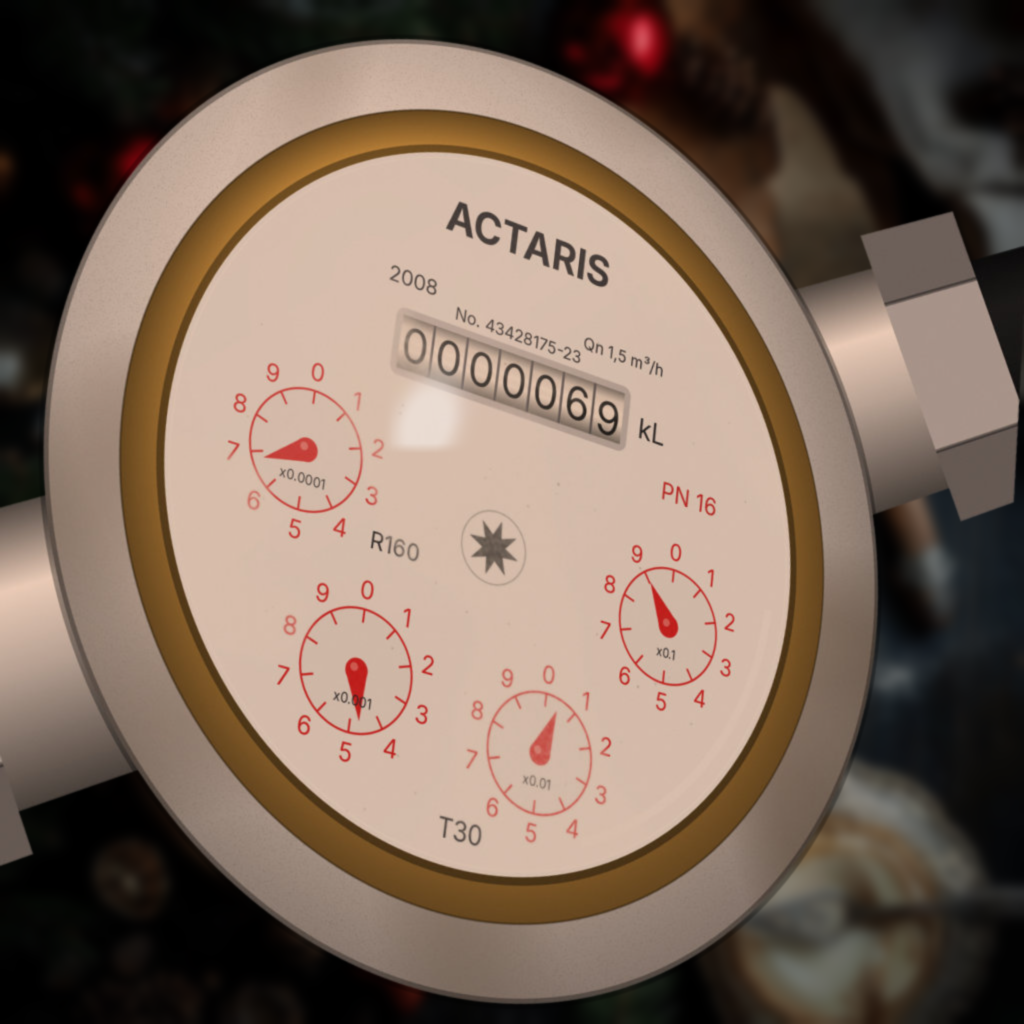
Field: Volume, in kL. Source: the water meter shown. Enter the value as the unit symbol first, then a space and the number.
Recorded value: kL 68.9046
